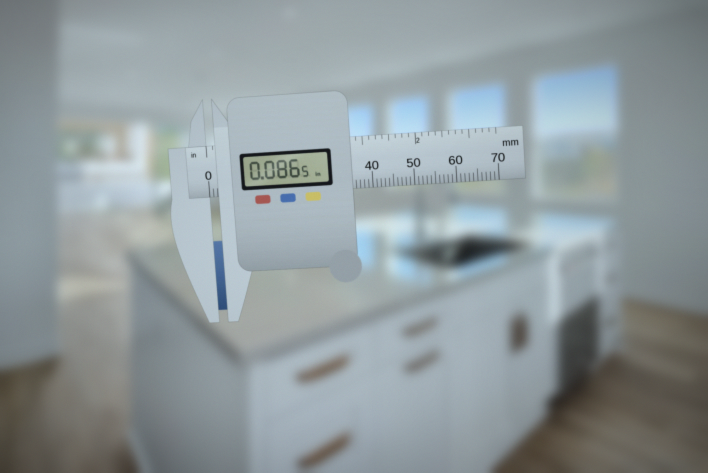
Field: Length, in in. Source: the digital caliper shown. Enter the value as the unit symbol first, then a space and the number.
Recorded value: in 0.0865
